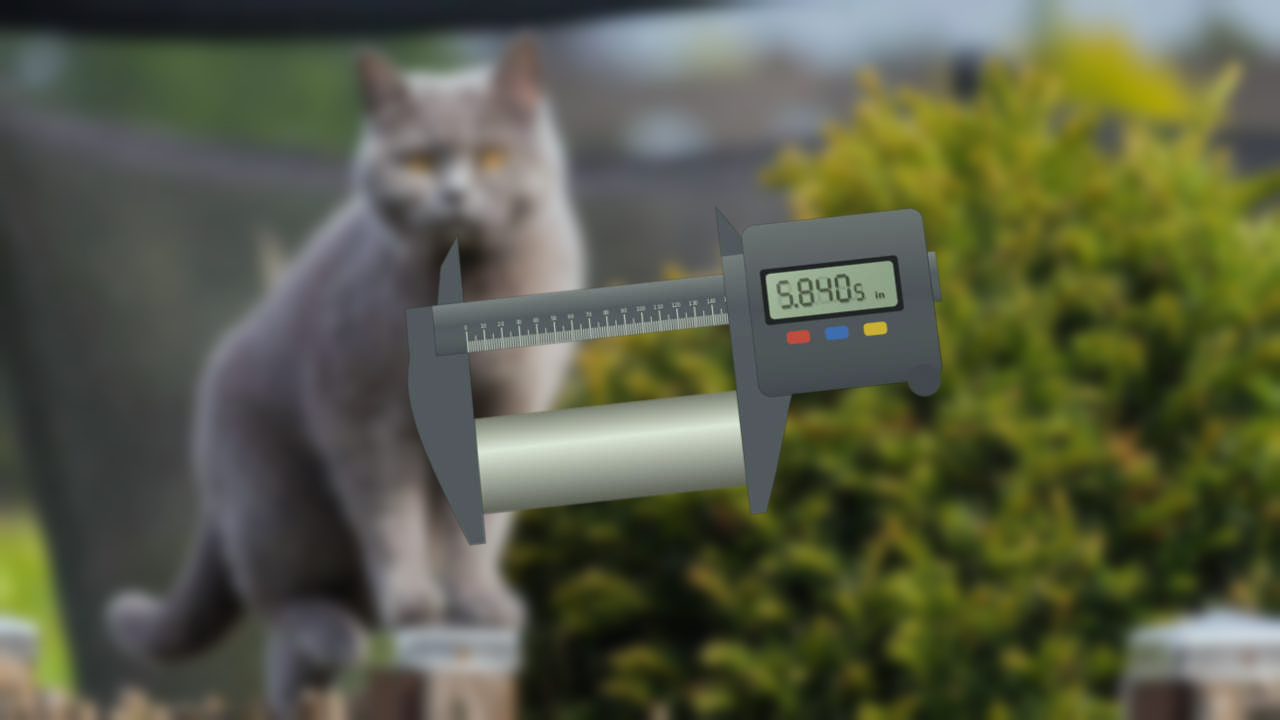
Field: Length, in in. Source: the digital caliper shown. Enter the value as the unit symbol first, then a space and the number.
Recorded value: in 5.8405
